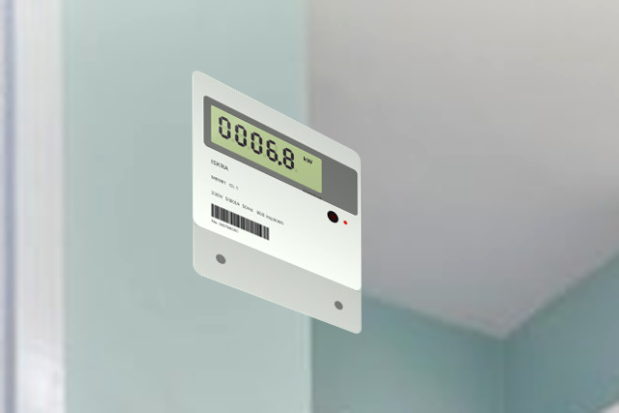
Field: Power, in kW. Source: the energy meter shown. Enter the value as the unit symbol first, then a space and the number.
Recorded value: kW 6.8
